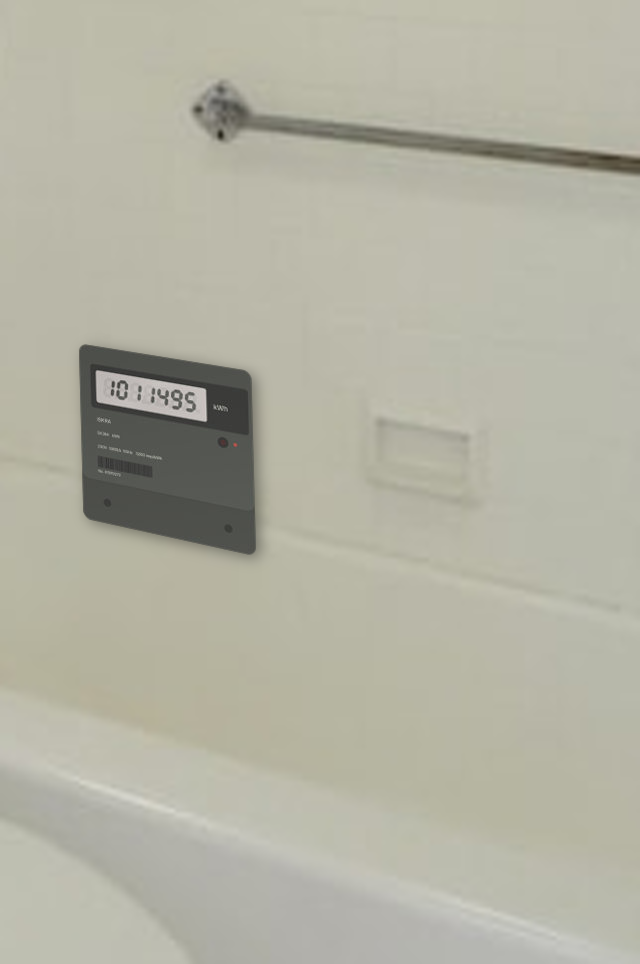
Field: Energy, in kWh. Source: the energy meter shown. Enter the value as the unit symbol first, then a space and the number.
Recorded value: kWh 1011495
